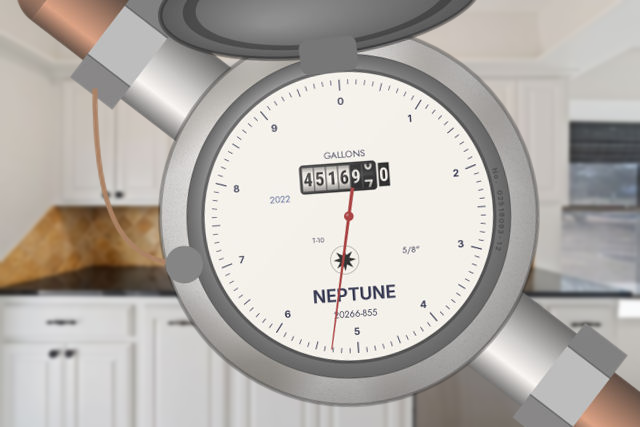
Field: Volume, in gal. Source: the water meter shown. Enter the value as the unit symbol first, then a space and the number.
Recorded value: gal 4516965.3
